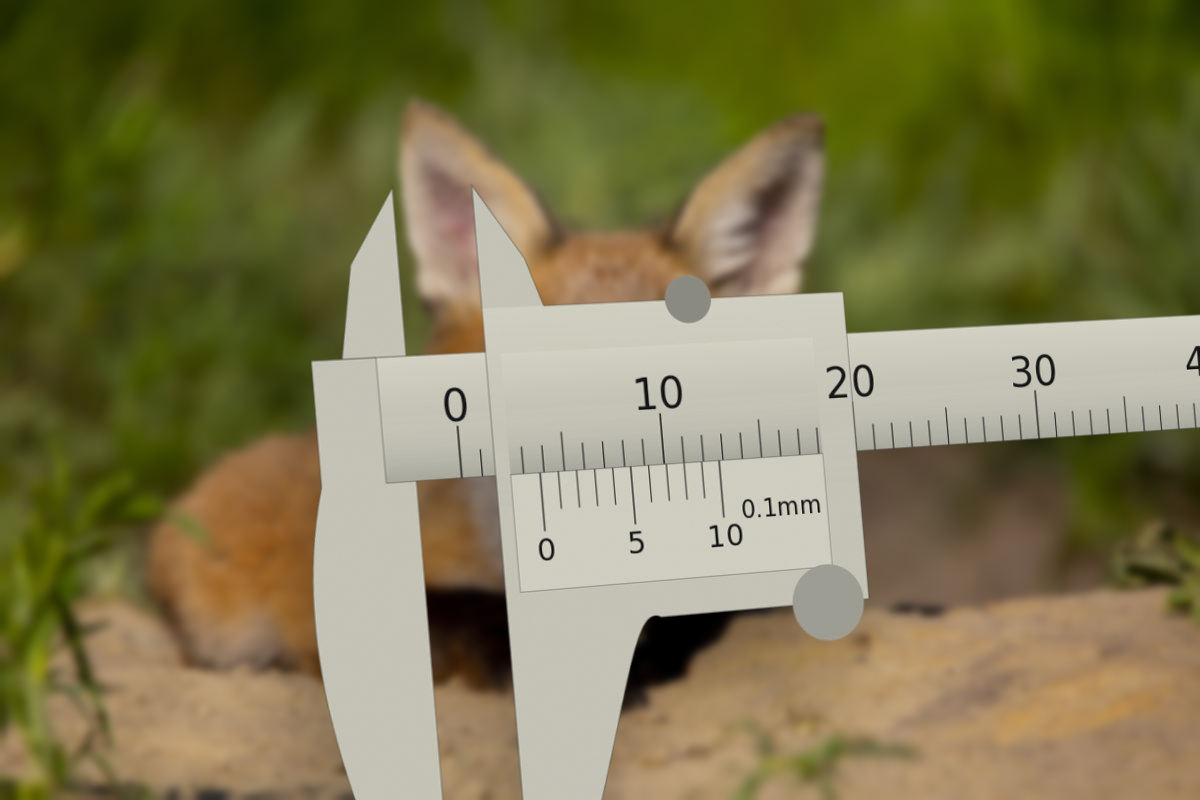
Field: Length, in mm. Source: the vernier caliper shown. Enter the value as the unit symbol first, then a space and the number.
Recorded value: mm 3.8
